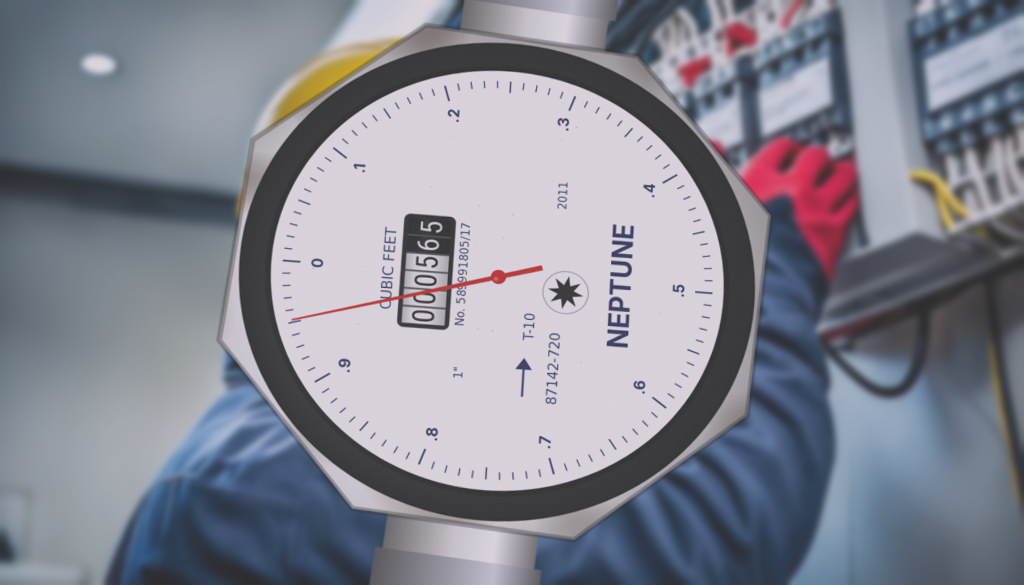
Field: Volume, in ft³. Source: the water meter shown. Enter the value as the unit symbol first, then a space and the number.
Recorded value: ft³ 564.95
